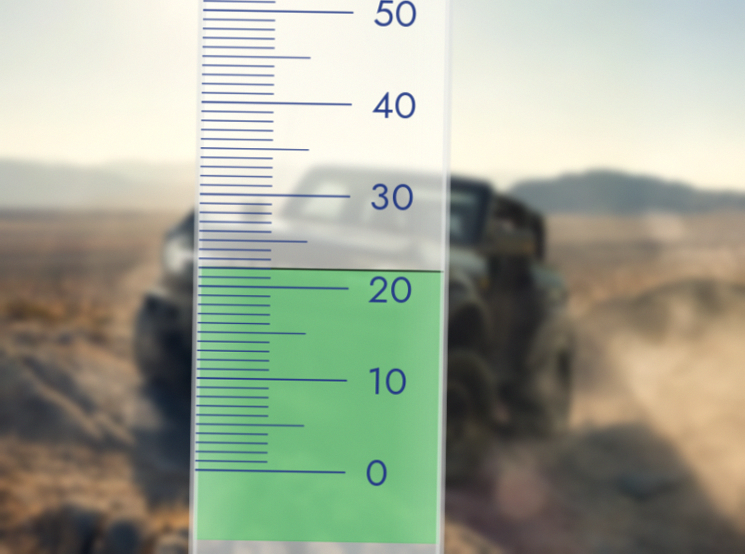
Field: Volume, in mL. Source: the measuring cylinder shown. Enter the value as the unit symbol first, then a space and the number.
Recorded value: mL 22
